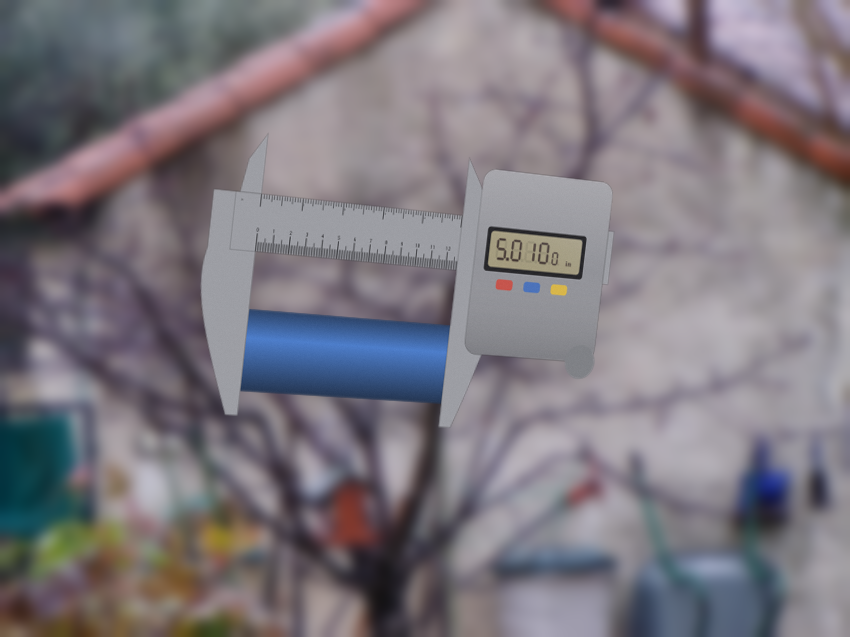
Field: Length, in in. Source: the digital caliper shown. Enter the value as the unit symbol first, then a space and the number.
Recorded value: in 5.0100
